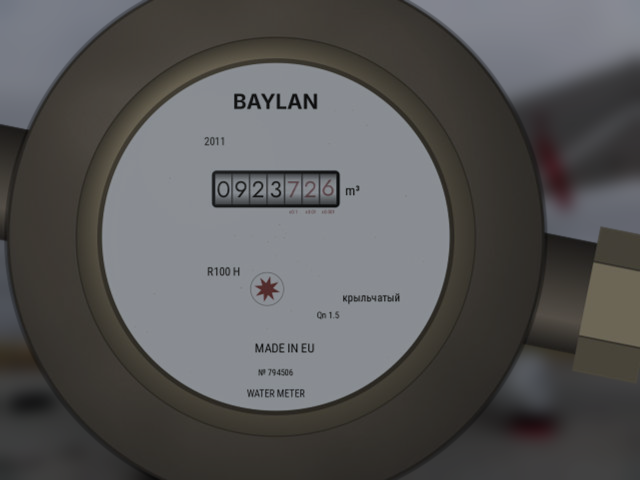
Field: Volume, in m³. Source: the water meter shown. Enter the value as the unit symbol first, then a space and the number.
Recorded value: m³ 923.726
